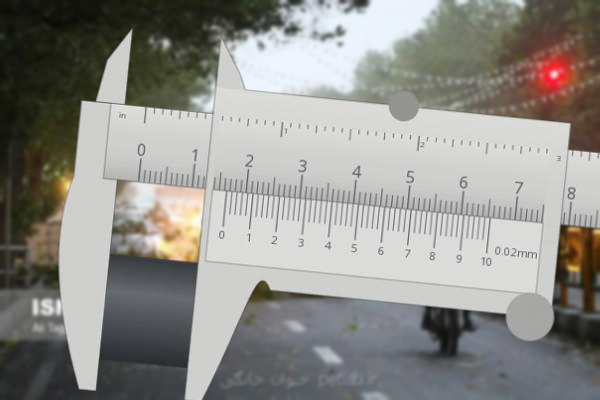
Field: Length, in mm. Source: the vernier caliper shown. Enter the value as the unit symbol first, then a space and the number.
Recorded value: mm 16.4
